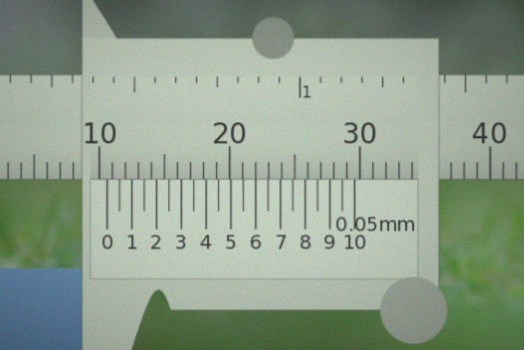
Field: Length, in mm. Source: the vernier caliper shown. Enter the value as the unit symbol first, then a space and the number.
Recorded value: mm 10.6
